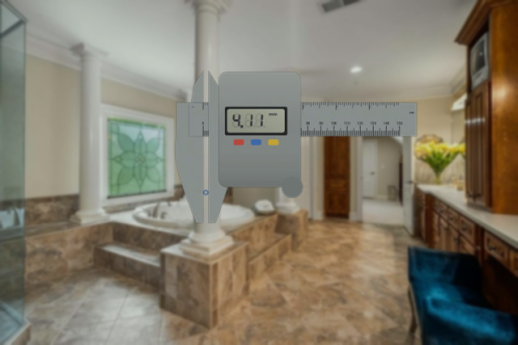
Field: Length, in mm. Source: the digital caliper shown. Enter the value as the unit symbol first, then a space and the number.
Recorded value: mm 4.11
